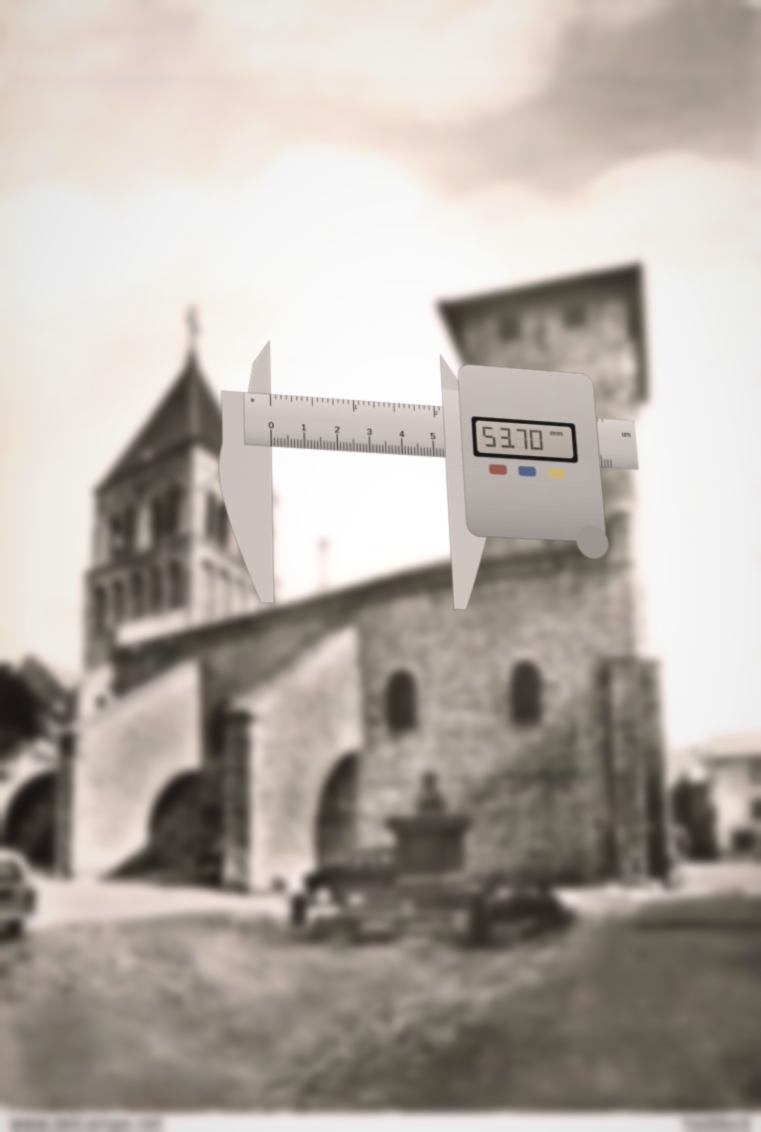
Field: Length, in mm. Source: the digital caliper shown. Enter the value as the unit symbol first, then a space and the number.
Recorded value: mm 53.70
